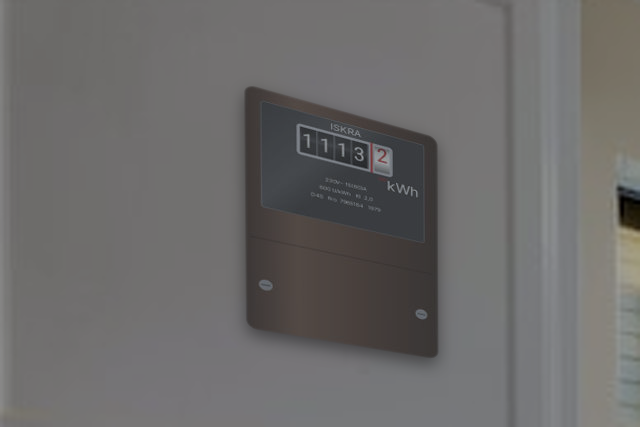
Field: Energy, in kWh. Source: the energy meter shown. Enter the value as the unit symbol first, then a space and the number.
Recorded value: kWh 1113.2
